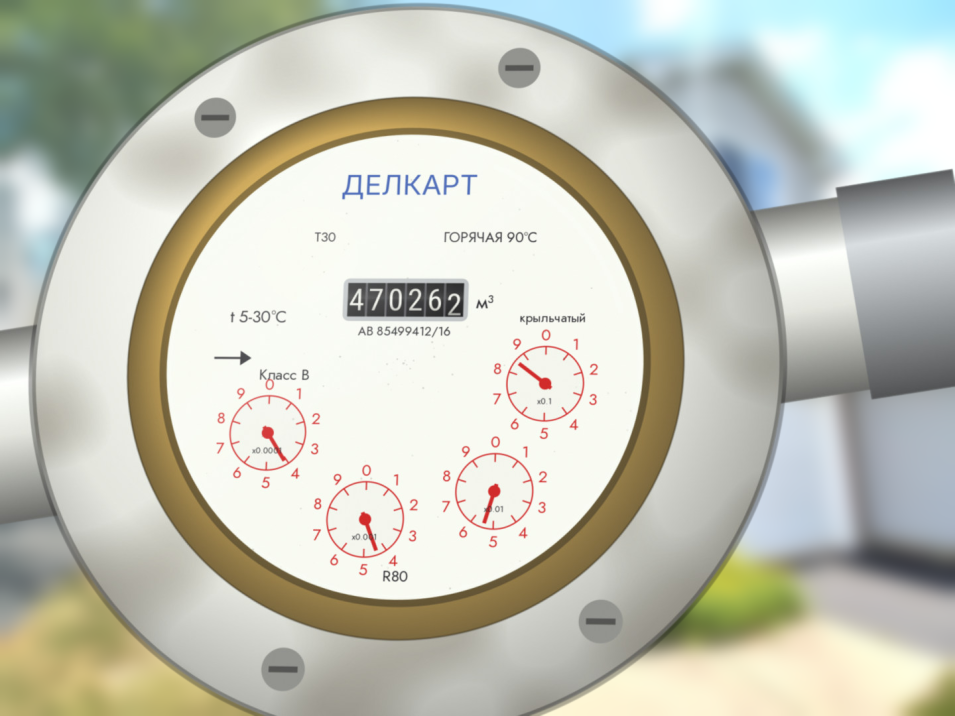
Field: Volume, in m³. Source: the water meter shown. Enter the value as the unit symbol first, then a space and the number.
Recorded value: m³ 470261.8544
